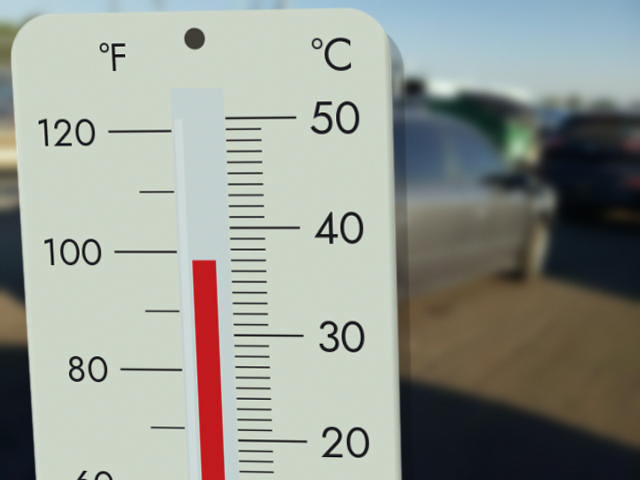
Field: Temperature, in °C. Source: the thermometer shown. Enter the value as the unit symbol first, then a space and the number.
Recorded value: °C 37
